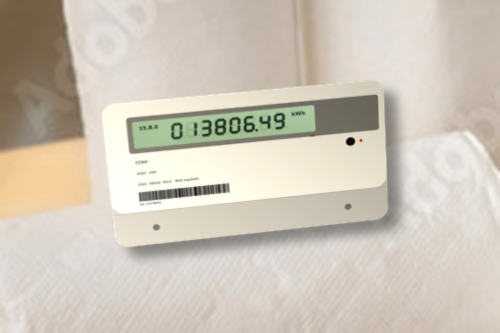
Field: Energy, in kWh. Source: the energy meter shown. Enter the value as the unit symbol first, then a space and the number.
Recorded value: kWh 13806.49
